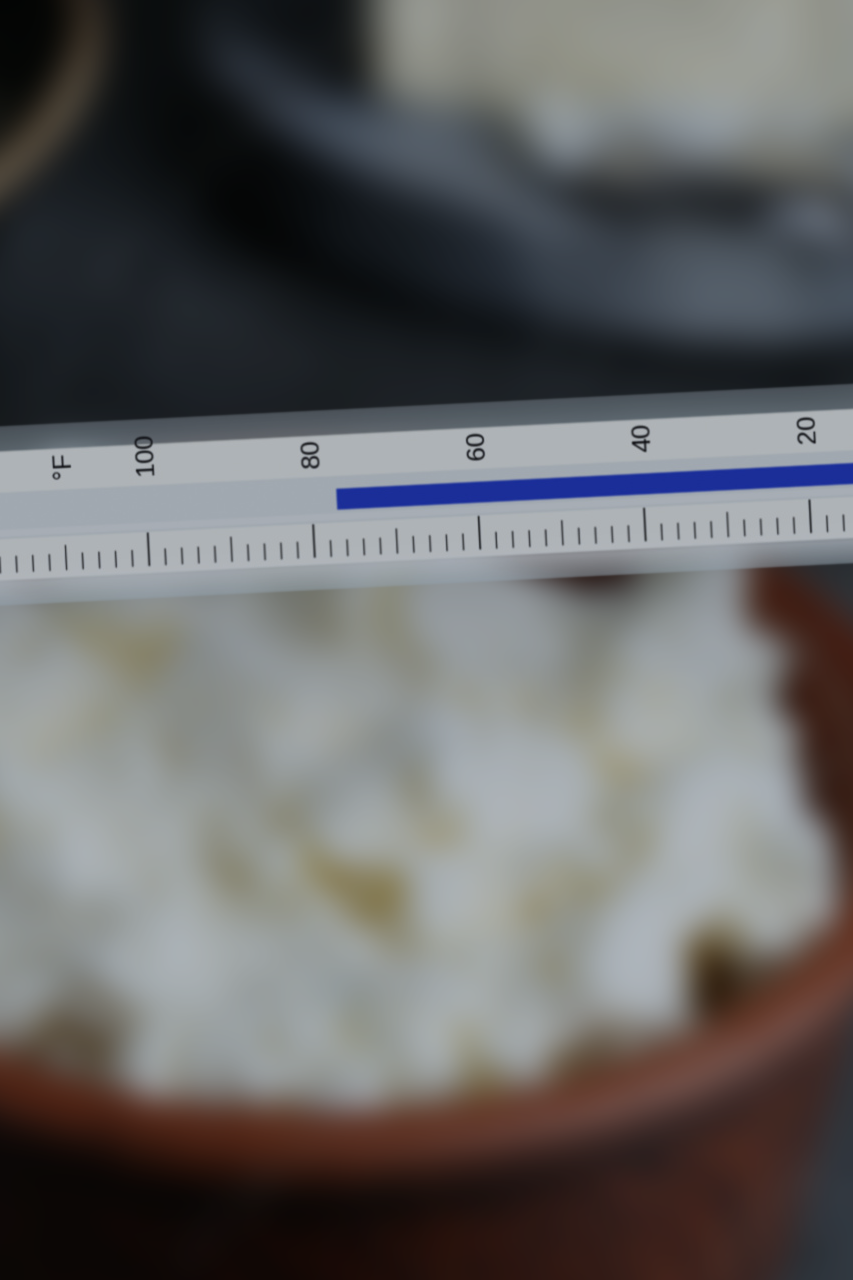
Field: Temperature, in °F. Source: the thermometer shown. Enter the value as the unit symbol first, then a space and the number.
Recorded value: °F 77
